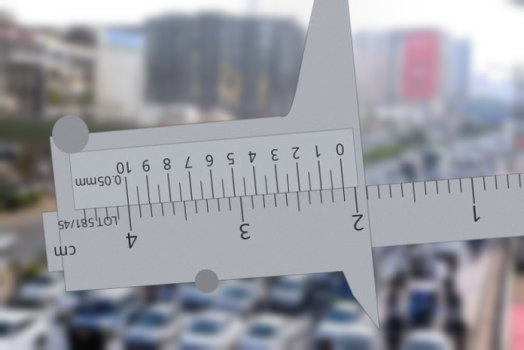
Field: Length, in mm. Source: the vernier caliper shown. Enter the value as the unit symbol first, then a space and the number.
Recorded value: mm 21.0
